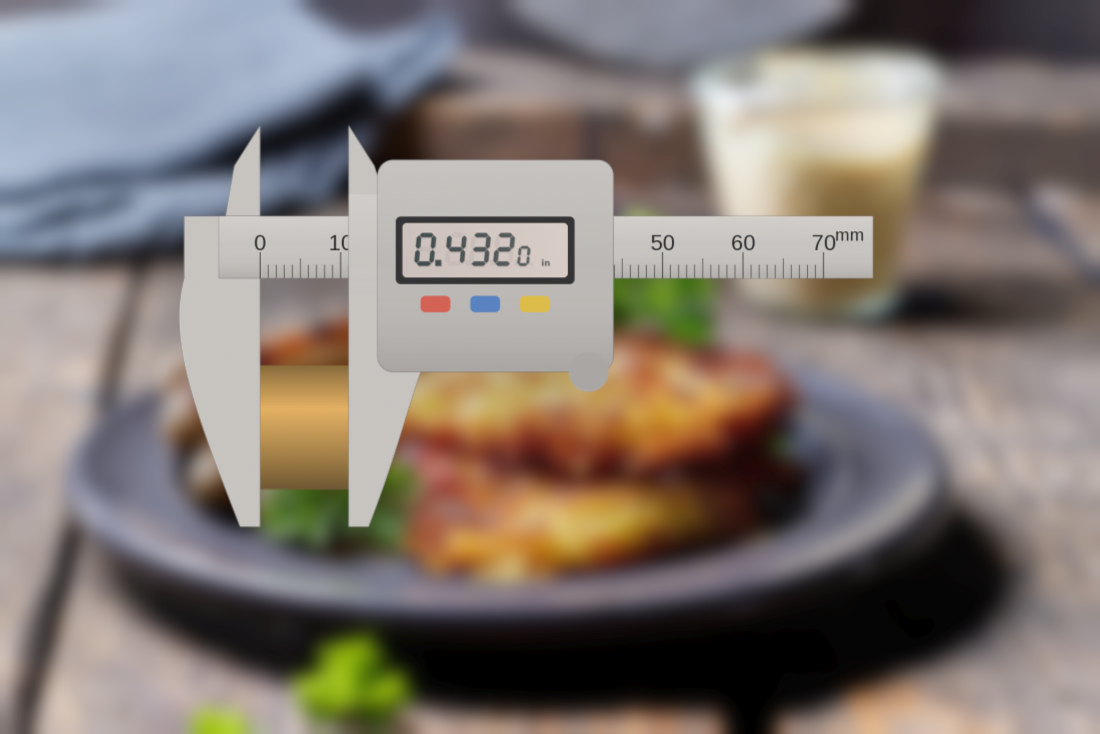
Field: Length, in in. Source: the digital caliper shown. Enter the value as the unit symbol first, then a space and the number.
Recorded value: in 0.4320
